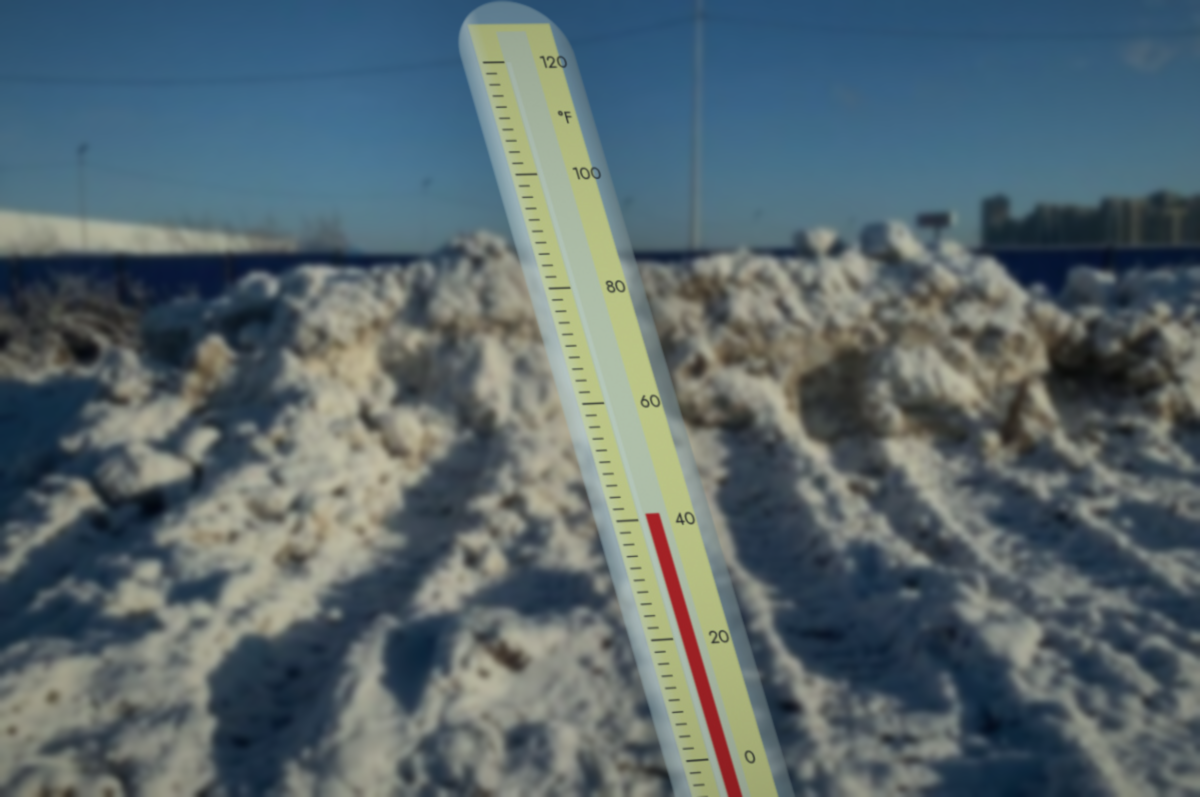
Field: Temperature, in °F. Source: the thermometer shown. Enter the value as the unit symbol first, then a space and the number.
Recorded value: °F 41
